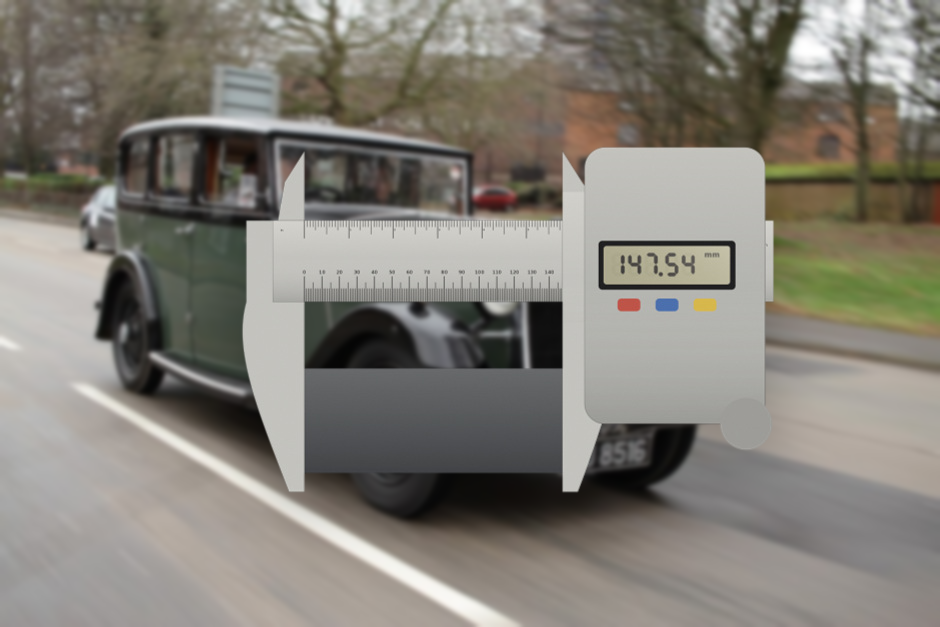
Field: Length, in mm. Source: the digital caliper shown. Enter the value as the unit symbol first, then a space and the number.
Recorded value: mm 147.54
